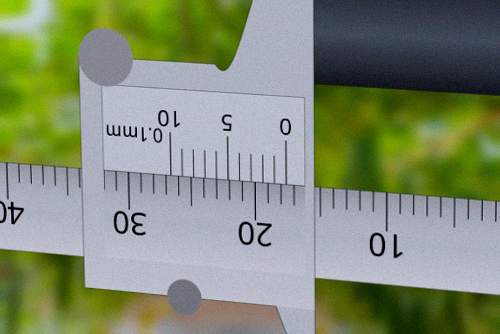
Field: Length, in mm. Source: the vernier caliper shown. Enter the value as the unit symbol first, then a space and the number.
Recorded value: mm 17.6
